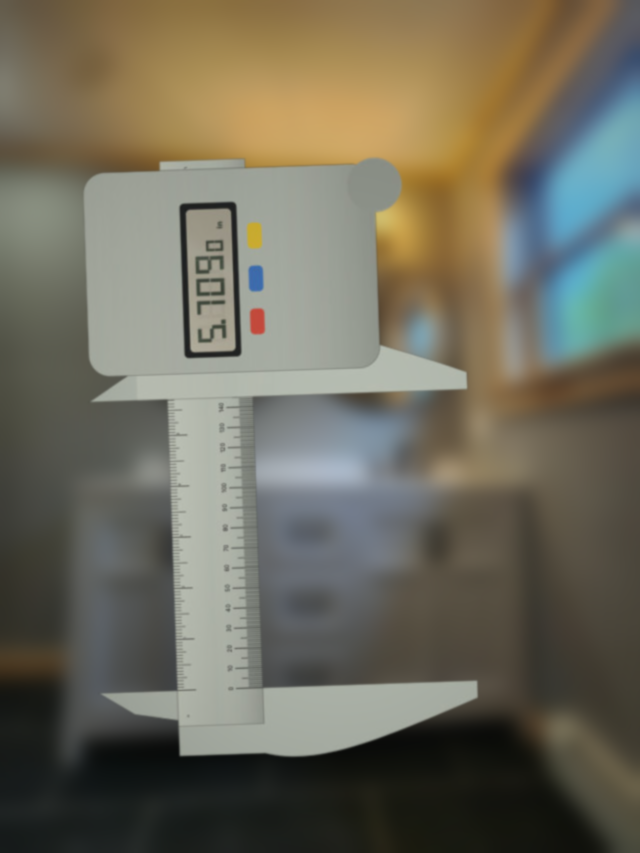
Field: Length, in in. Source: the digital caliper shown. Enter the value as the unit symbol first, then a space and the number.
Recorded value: in 5.7090
